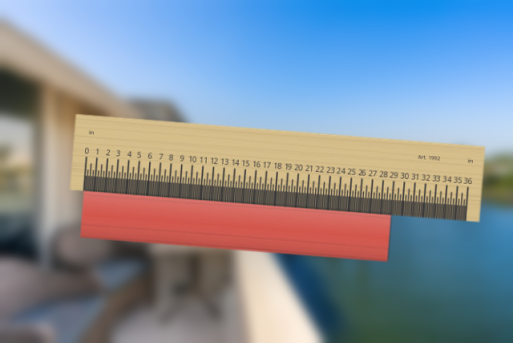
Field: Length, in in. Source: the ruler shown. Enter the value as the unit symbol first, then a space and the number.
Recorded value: in 29
